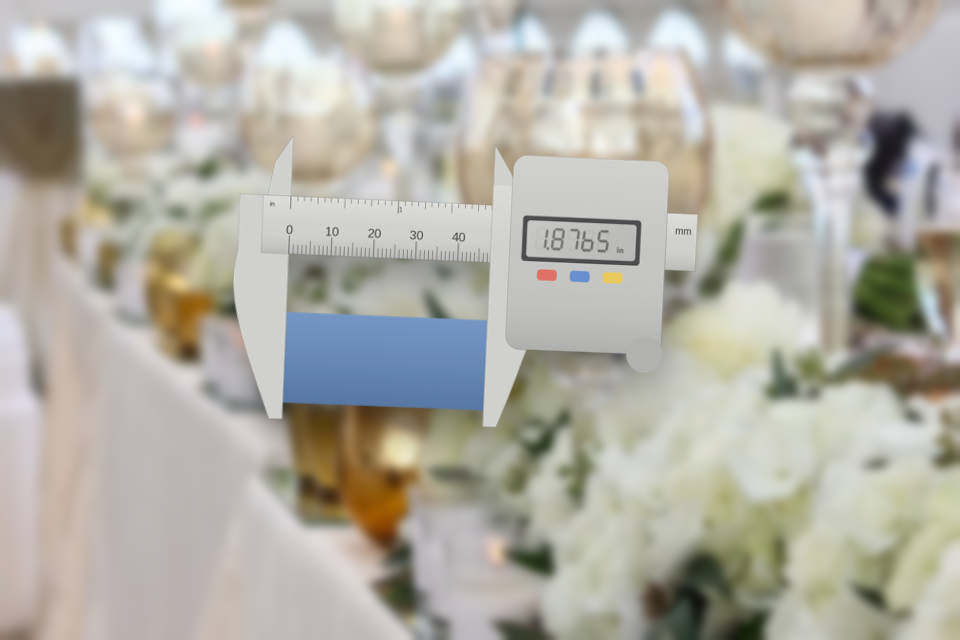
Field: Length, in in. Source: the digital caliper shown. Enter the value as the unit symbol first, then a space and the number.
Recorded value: in 1.8765
